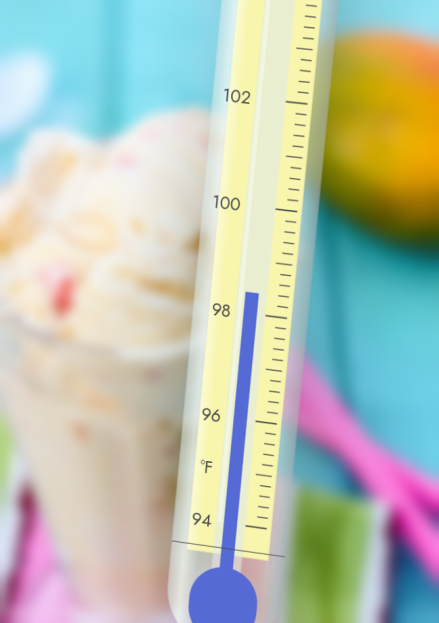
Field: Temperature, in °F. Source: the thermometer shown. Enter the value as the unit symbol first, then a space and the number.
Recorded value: °F 98.4
